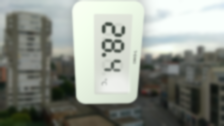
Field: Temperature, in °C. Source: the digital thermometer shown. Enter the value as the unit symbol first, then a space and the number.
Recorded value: °C 28.4
